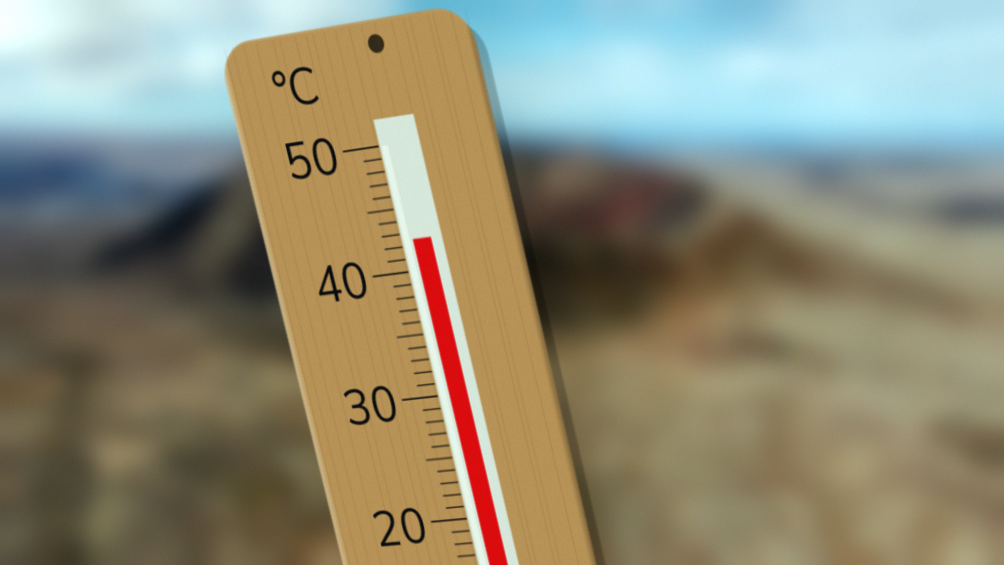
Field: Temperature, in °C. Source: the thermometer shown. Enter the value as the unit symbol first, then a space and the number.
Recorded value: °C 42.5
